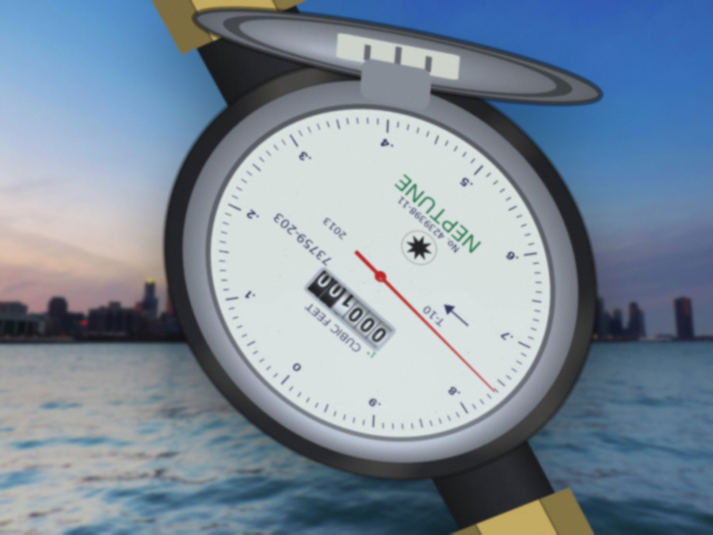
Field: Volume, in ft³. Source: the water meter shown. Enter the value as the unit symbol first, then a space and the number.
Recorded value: ft³ 99.76
